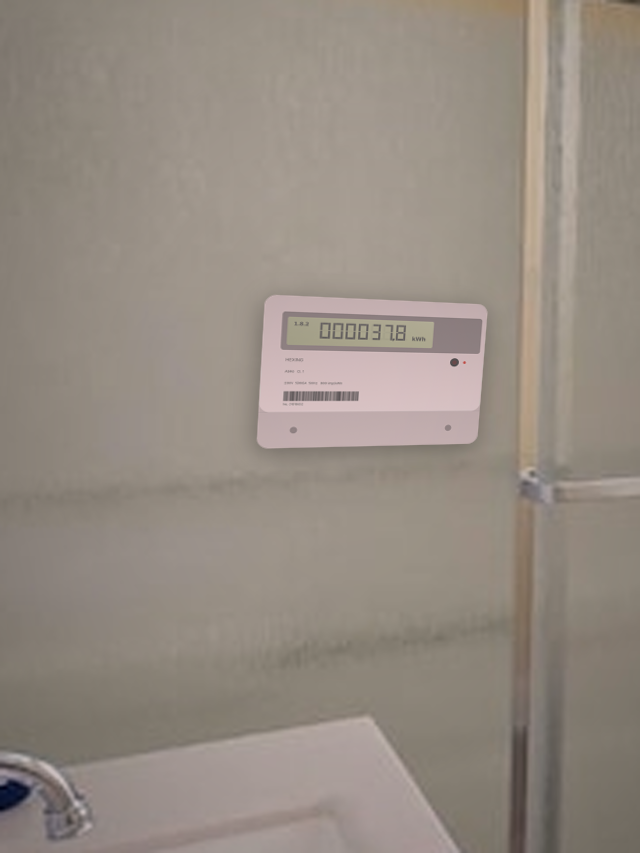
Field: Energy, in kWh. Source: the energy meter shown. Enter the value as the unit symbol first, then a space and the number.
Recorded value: kWh 37.8
